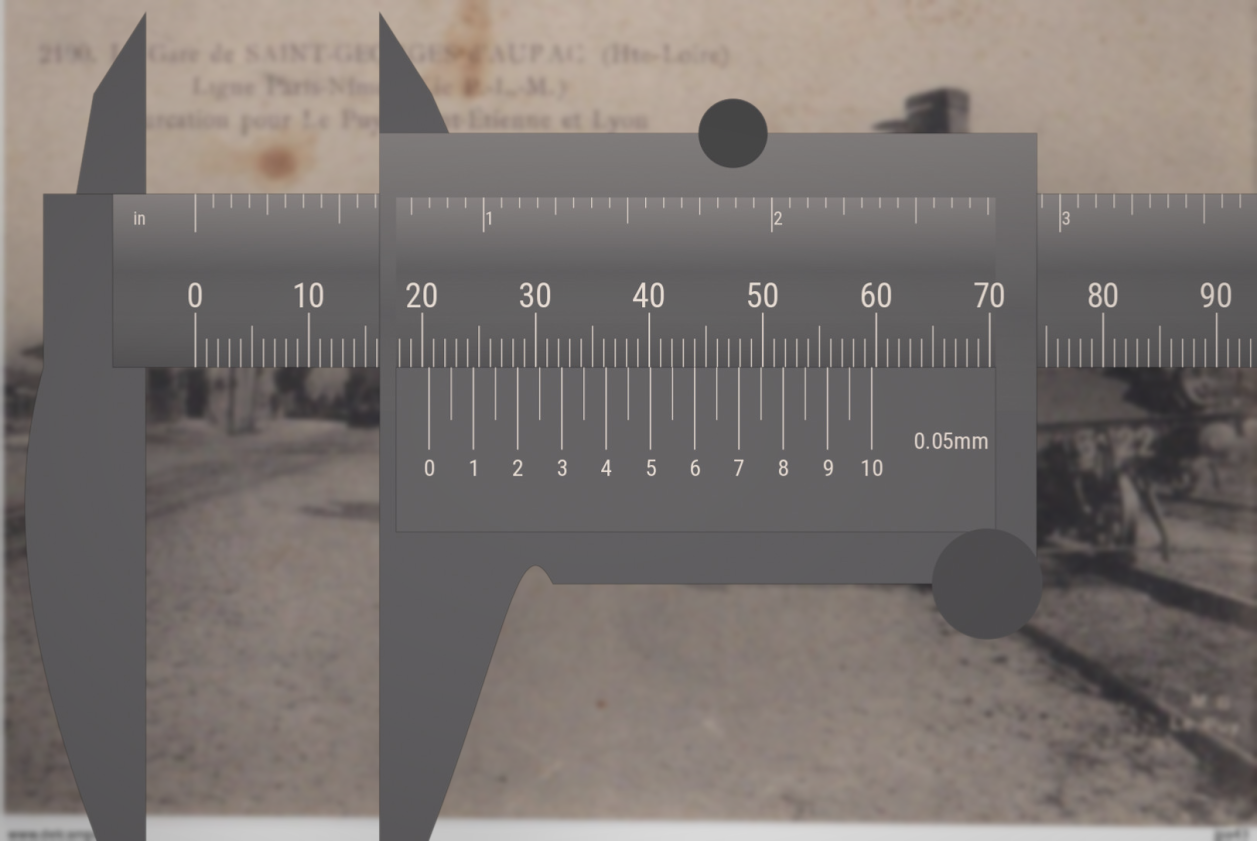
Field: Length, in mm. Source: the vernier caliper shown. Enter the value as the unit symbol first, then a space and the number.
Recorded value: mm 20.6
